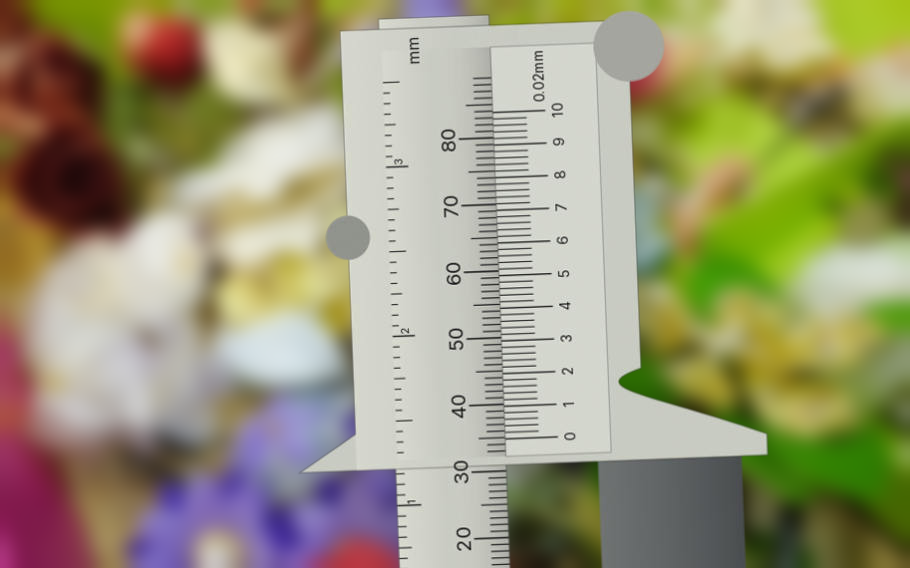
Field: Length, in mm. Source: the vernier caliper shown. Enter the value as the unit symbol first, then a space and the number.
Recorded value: mm 34.8
